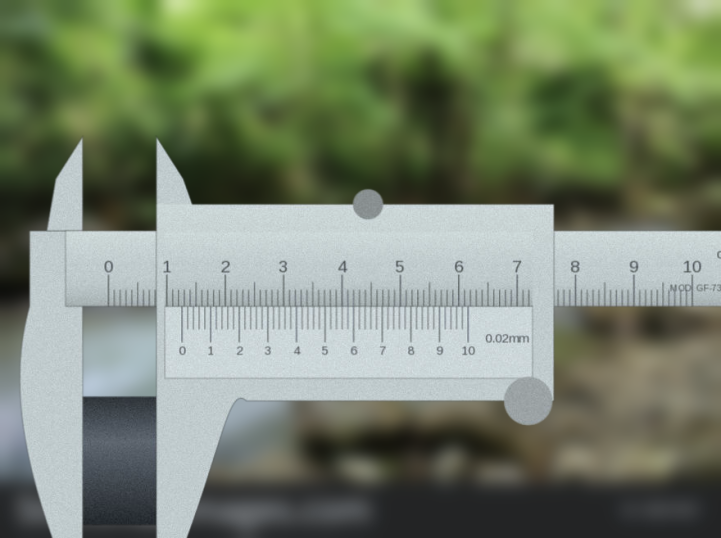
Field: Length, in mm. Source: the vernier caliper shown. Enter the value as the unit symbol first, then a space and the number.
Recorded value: mm 12.6
